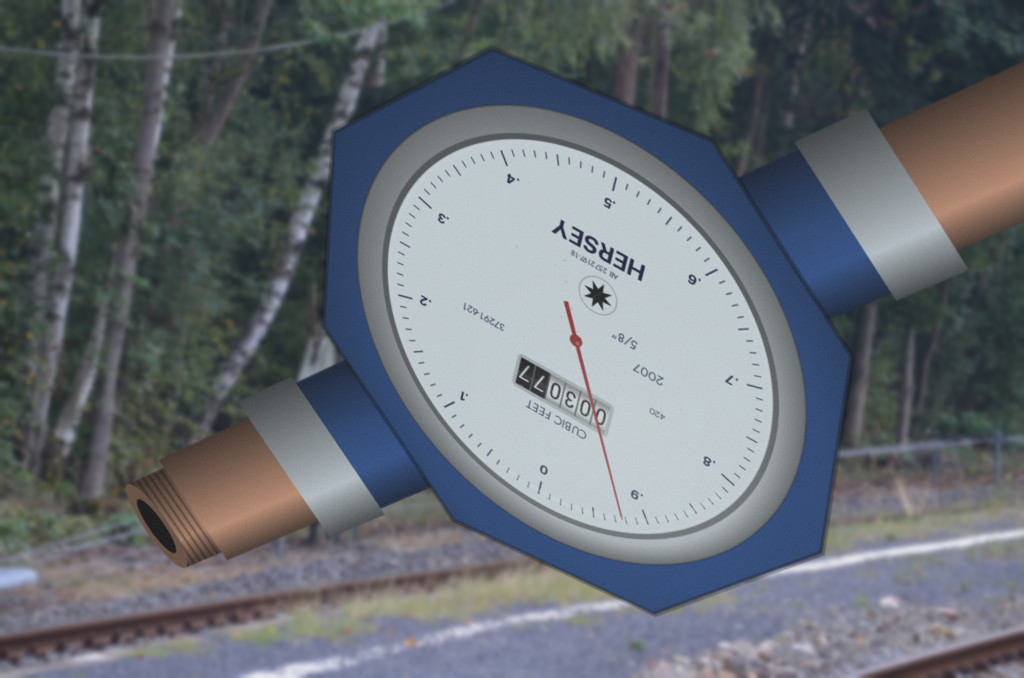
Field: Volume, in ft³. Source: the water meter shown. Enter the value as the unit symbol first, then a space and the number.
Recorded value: ft³ 3076.92
